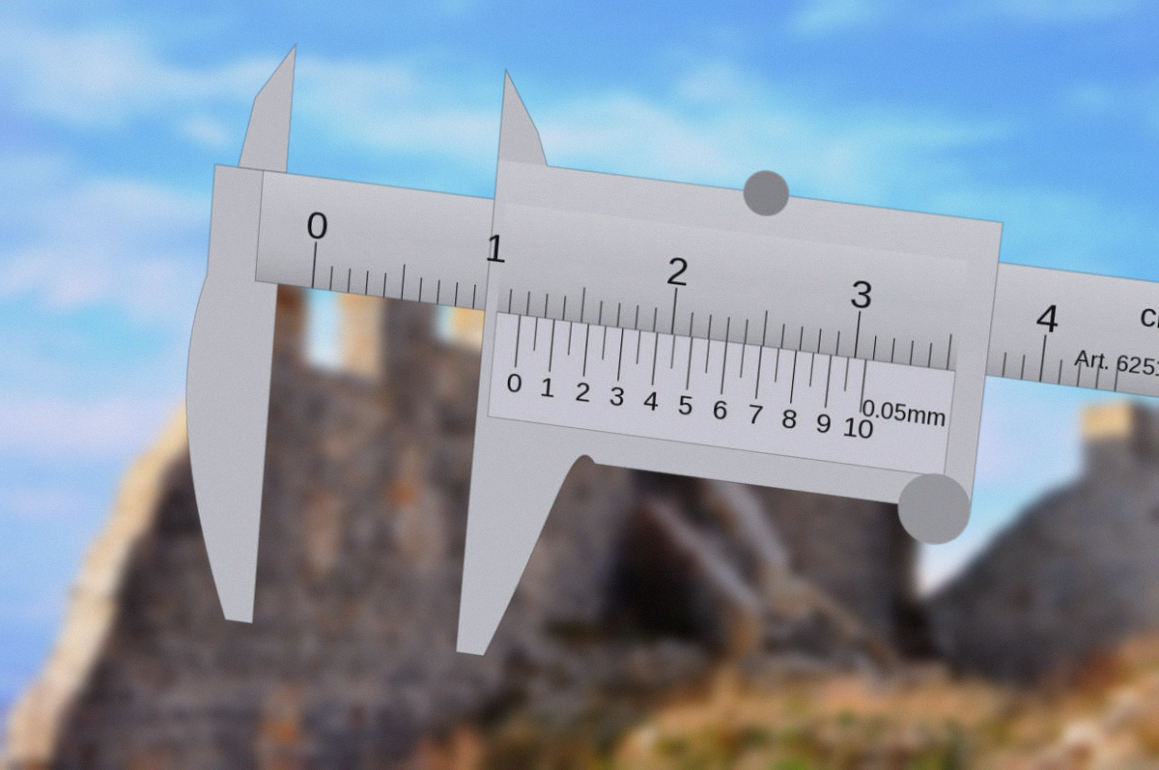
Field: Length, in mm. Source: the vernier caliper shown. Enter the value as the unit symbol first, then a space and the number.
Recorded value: mm 11.6
